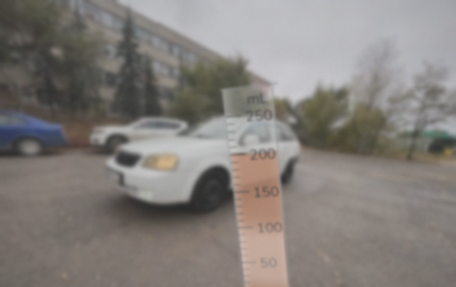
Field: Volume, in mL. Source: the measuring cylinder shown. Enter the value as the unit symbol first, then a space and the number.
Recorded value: mL 200
